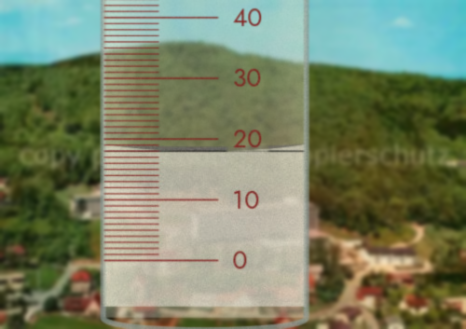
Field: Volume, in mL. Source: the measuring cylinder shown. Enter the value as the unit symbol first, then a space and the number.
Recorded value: mL 18
